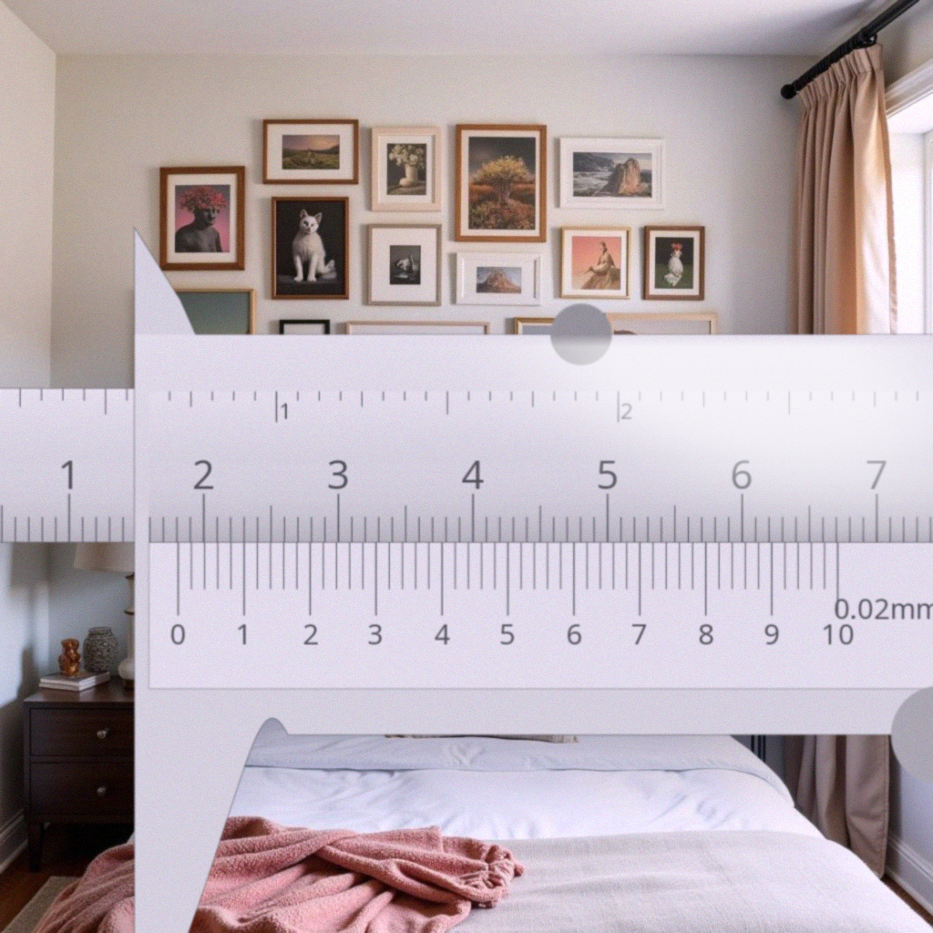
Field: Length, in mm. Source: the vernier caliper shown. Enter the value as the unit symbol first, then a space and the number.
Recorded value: mm 18.1
